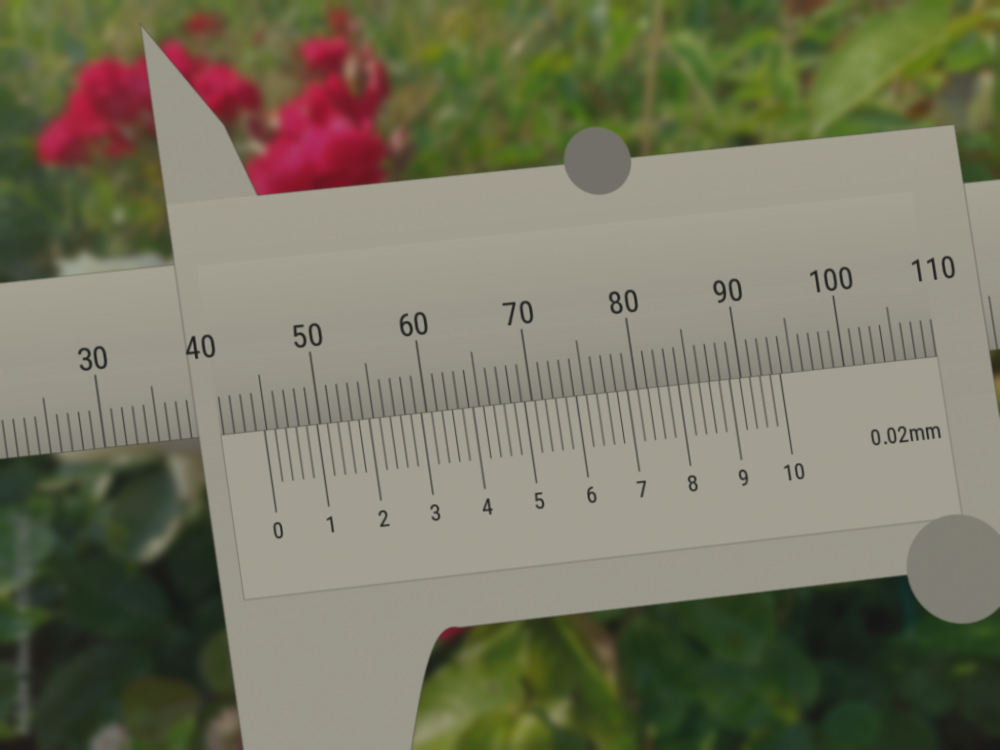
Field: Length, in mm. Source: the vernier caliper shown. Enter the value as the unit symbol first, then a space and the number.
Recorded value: mm 44.8
